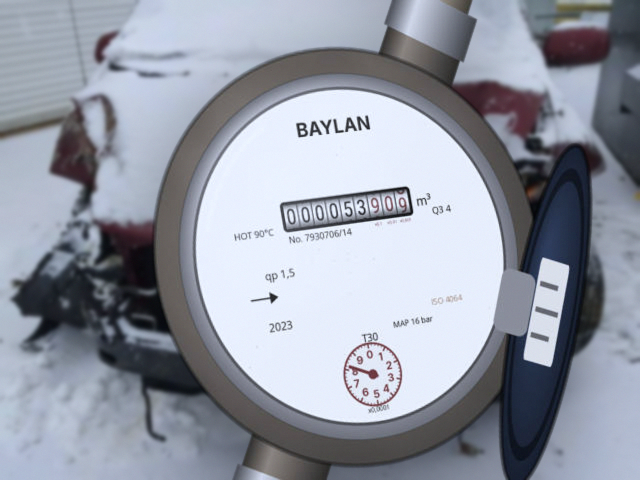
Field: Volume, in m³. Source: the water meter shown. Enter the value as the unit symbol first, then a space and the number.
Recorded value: m³ 53.9088
